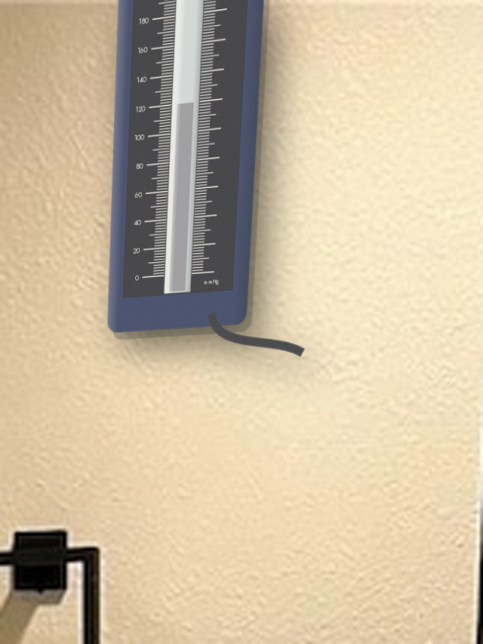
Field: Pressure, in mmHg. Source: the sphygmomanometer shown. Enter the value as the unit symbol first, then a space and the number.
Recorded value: mmHg 120
